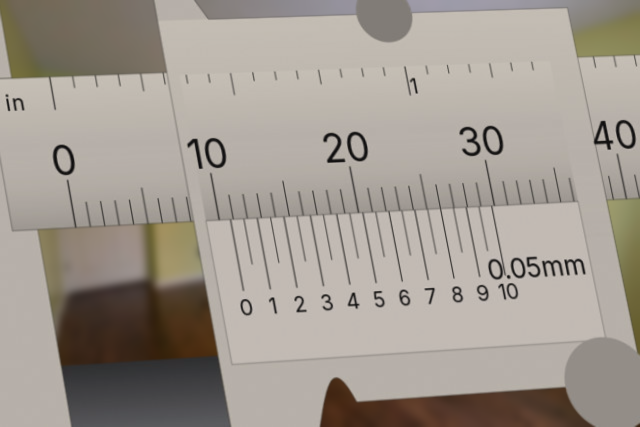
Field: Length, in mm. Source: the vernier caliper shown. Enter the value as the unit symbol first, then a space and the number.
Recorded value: mm 10.8
